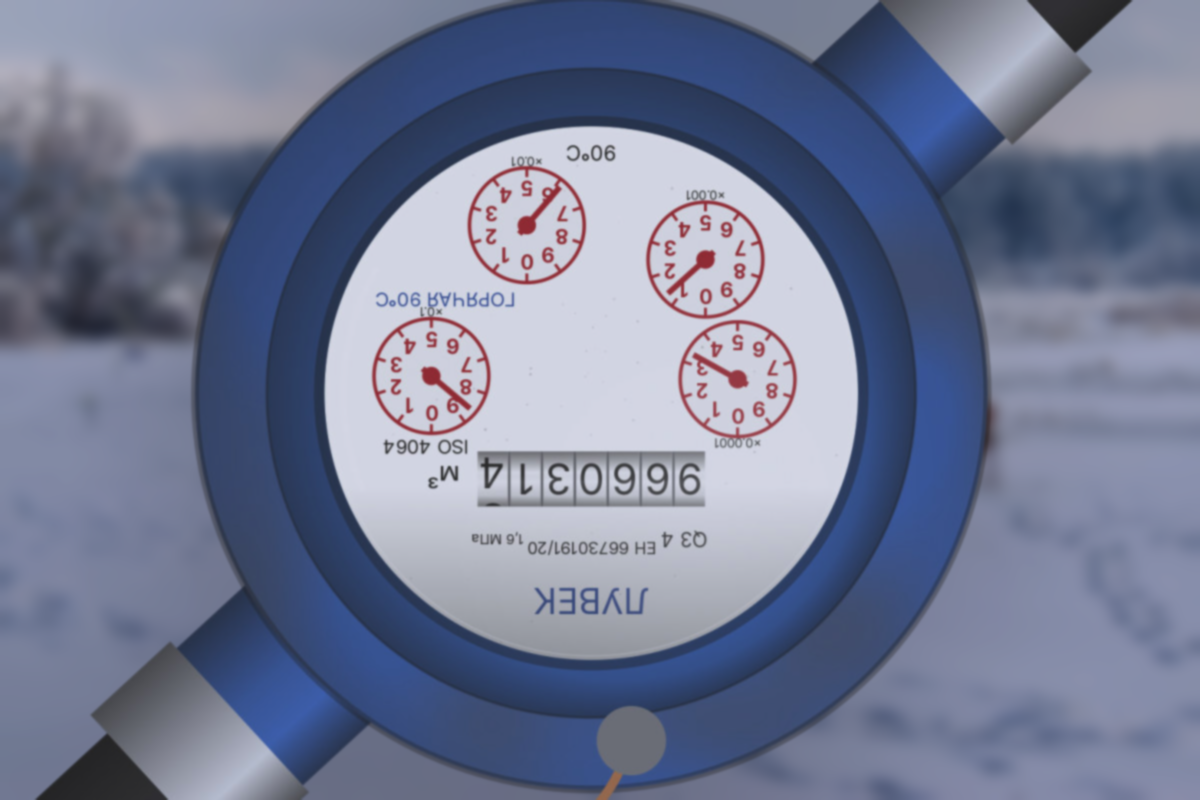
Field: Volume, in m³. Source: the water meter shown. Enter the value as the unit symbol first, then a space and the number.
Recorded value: m³ 9660313.8613
